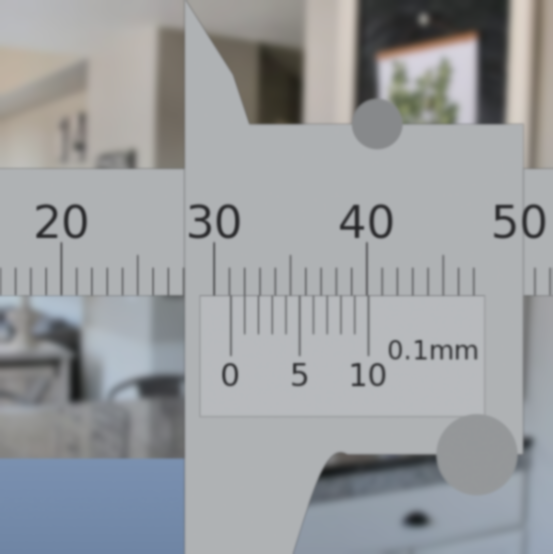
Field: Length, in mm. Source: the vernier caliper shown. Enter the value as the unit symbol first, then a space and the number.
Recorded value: mm 31.1
